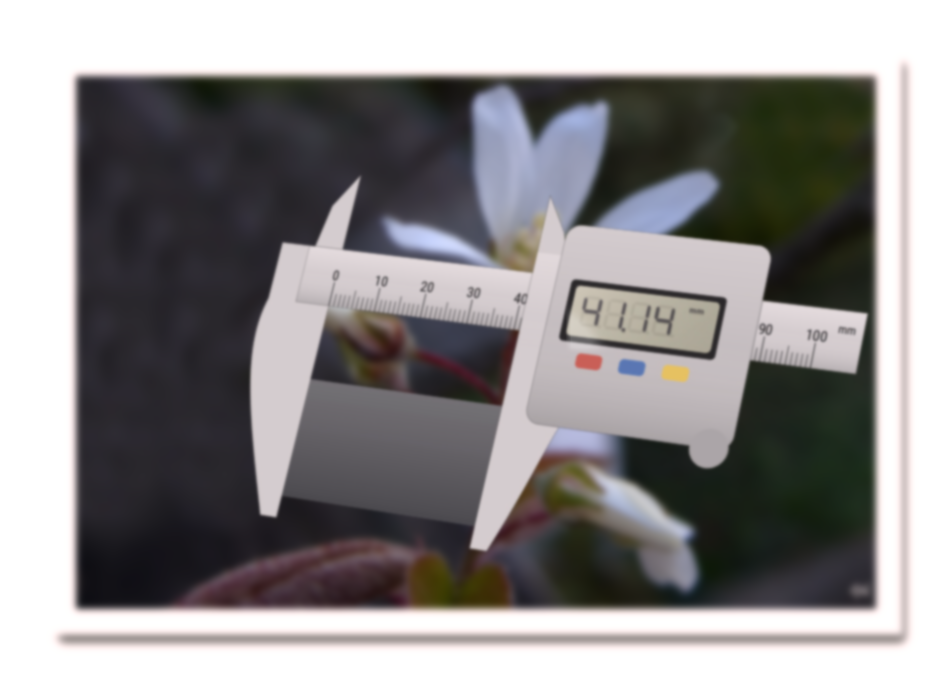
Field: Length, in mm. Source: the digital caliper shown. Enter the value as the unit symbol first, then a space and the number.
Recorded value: mm 41.14
